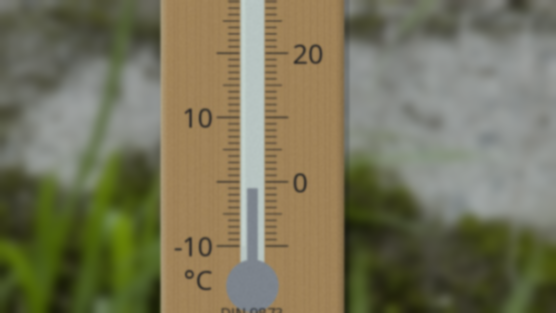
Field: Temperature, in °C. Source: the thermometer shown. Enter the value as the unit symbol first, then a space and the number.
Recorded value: °C -1
